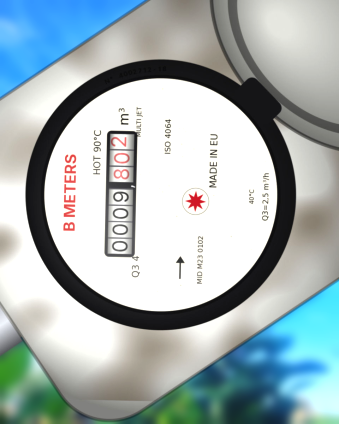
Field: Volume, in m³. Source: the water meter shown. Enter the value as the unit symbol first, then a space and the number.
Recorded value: m³ 9.802
